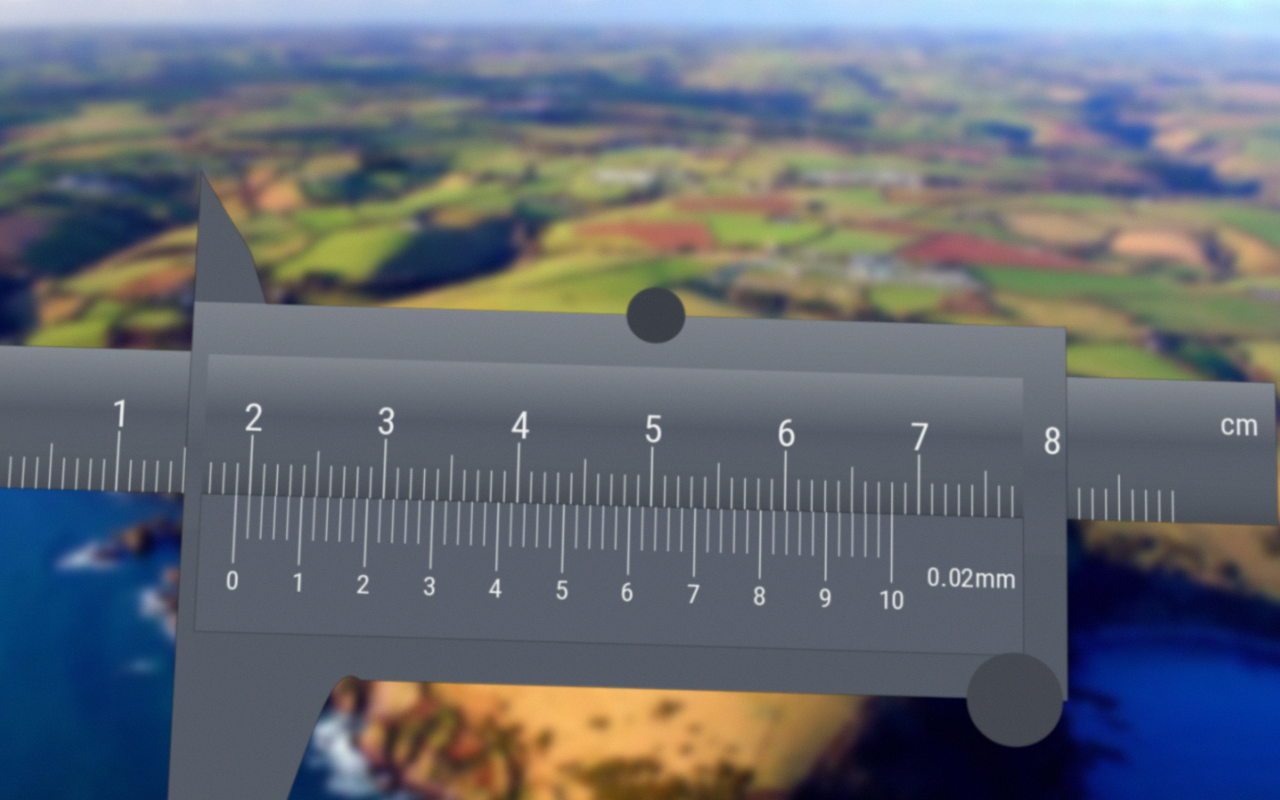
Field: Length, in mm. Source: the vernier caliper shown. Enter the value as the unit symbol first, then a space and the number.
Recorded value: mm 19.0
